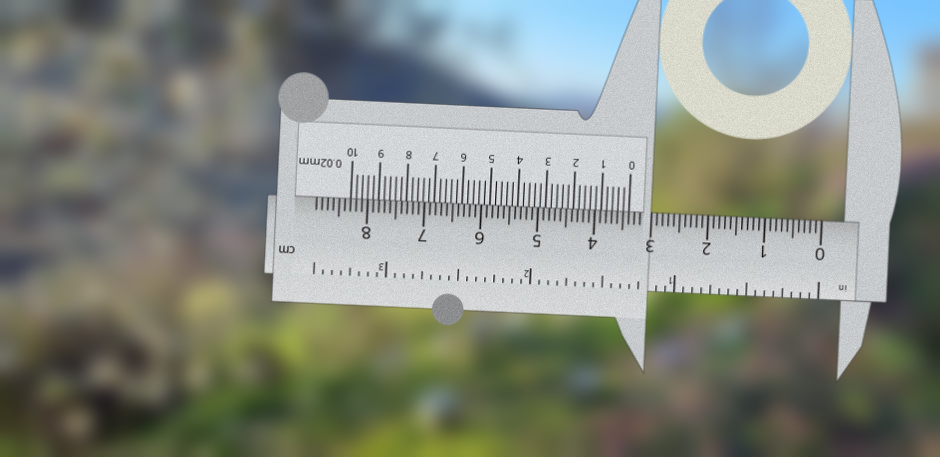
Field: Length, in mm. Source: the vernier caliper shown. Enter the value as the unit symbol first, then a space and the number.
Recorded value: mm 34.0
